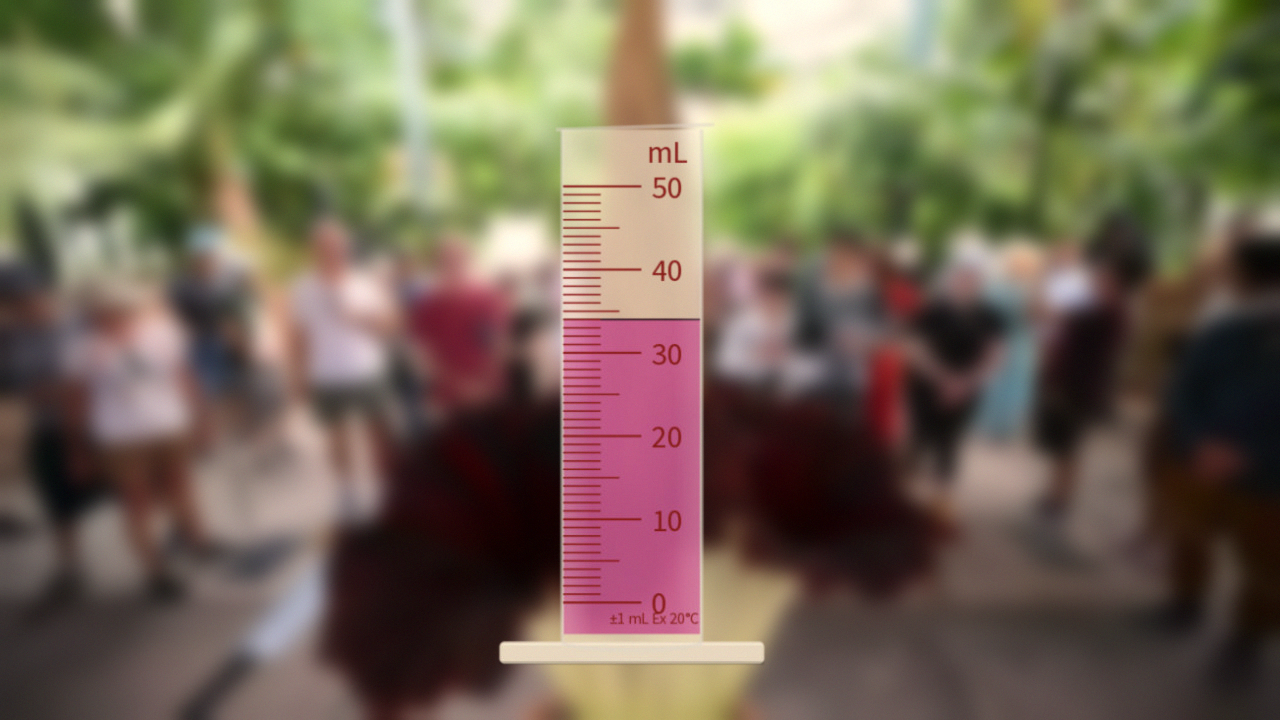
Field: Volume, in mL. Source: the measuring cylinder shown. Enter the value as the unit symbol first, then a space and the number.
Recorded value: mL 34
